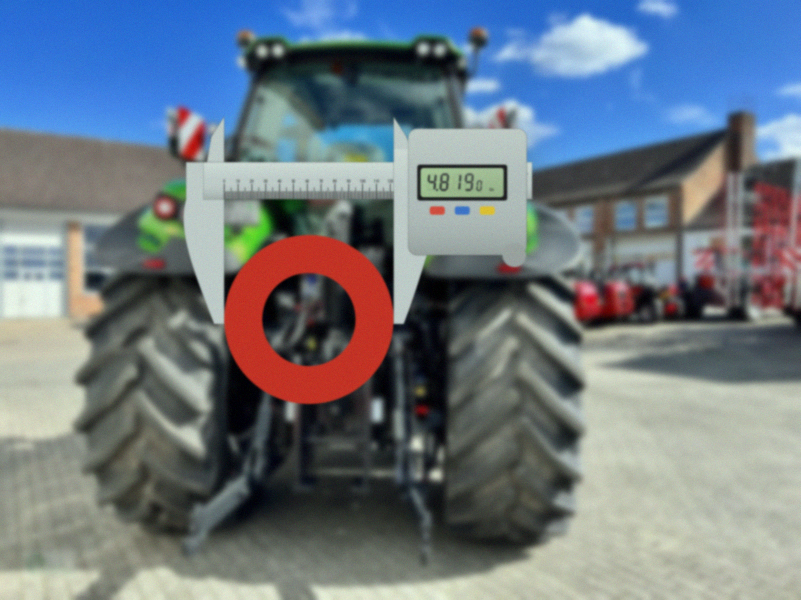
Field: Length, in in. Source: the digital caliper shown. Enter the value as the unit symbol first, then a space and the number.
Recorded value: in 4.8190
